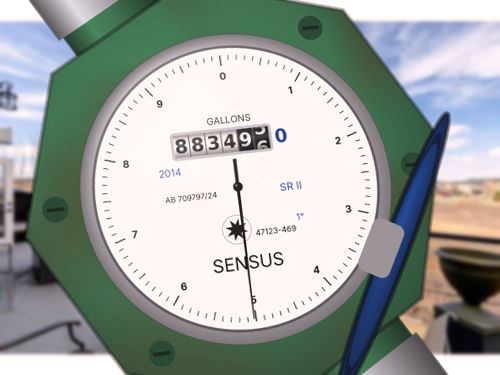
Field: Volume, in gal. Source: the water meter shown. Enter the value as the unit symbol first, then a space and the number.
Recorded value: gal 8834955.0
